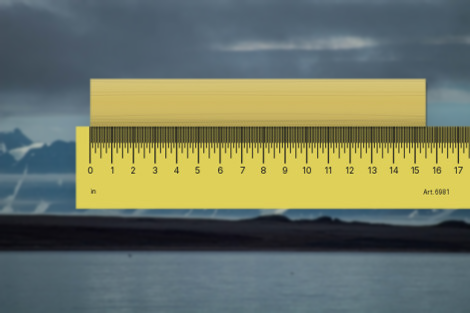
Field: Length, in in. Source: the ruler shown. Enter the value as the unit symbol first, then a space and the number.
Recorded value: in 15.5
